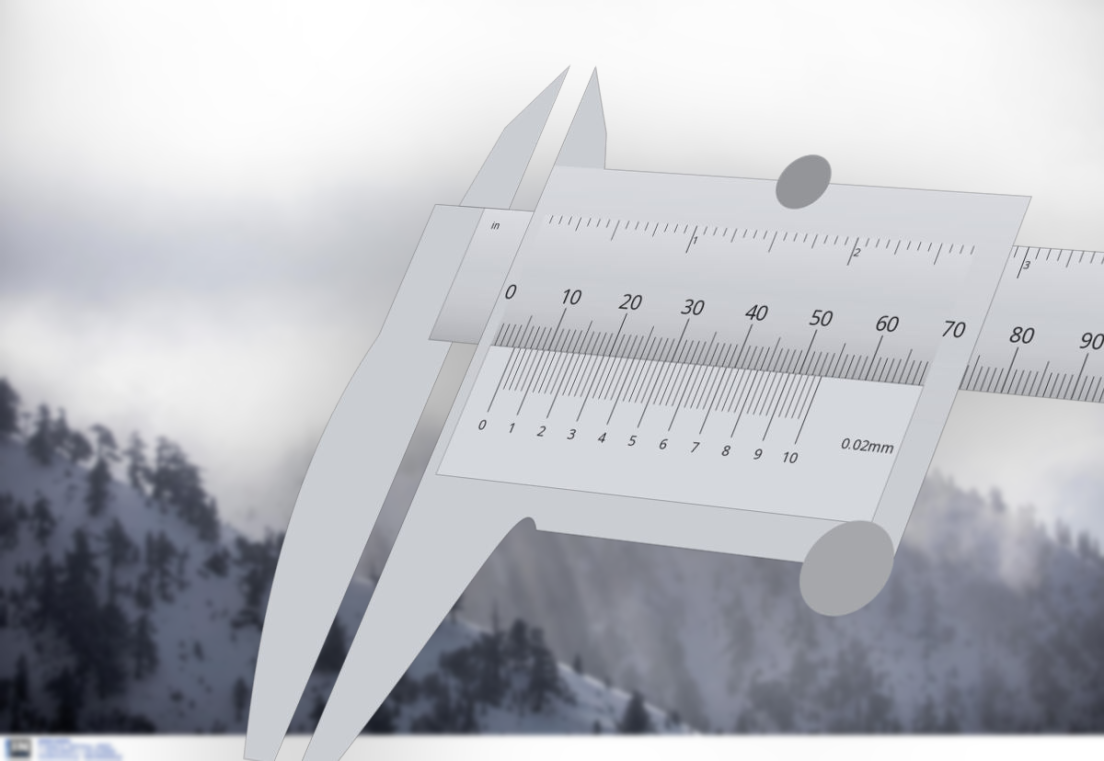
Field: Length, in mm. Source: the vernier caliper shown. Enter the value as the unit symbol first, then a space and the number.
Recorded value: mm 4.4
